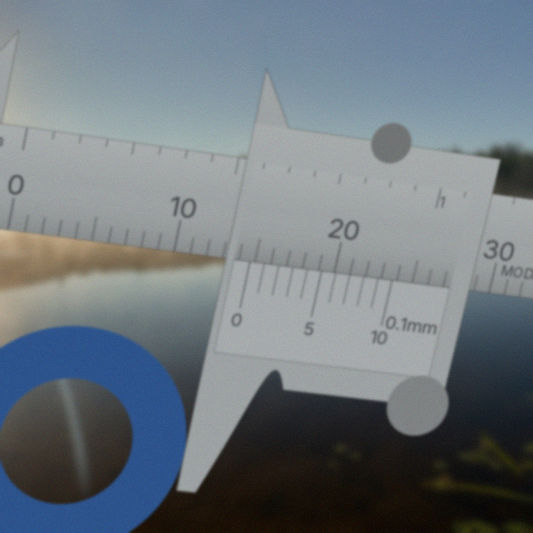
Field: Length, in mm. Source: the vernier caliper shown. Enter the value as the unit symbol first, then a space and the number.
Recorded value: mm 14.7
